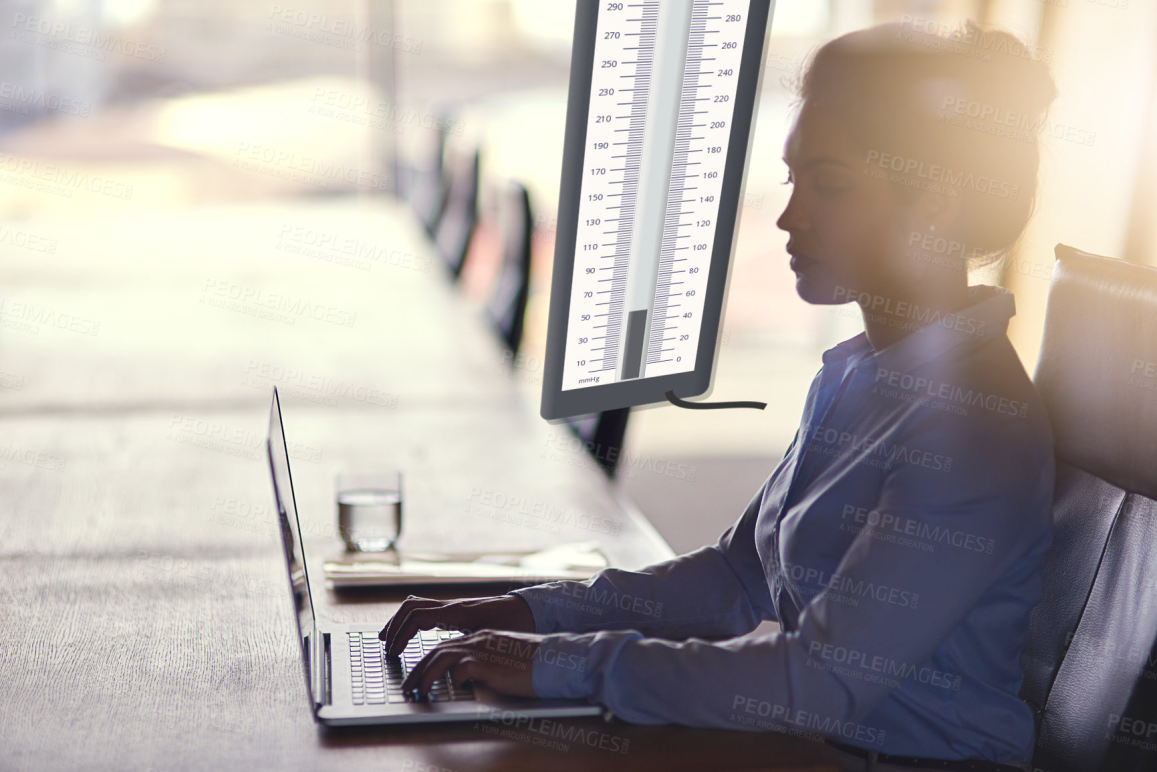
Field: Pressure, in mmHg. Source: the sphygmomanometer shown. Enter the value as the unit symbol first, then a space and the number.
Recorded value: mmHg 50
